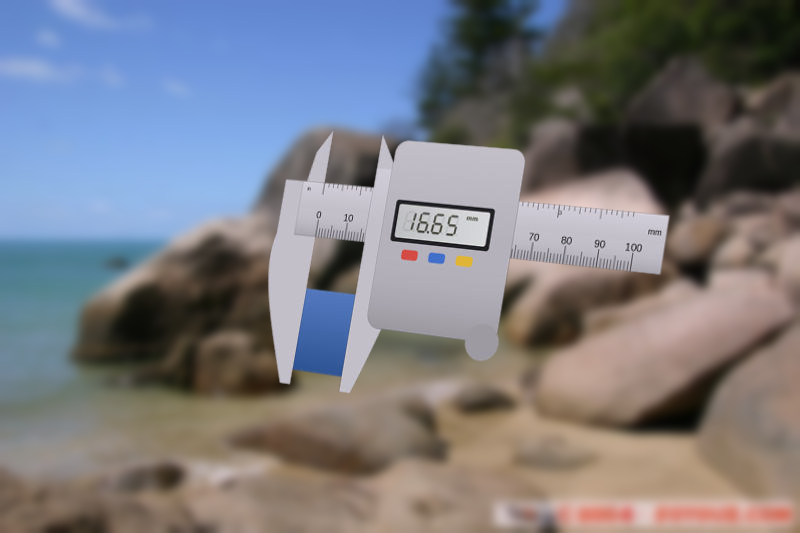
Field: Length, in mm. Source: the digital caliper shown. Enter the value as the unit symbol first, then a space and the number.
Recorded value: mm 16.65
